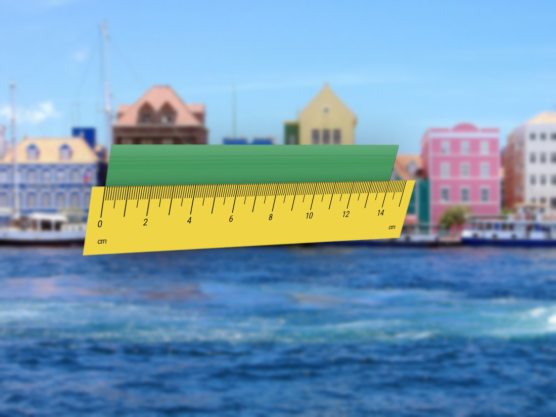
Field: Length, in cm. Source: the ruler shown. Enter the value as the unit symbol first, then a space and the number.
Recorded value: cm 14
